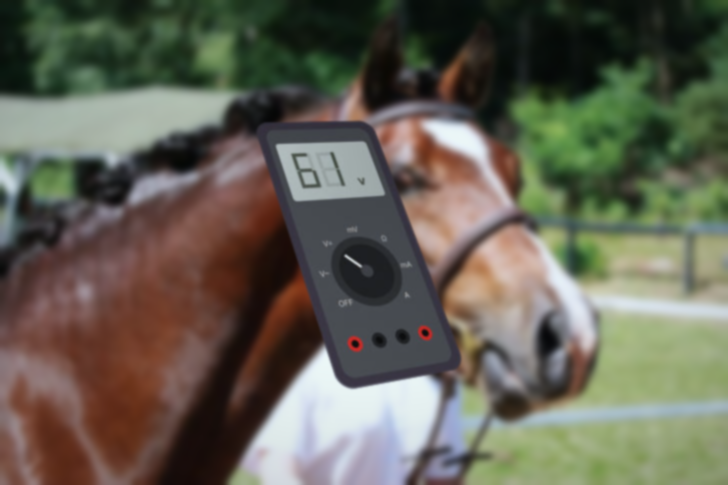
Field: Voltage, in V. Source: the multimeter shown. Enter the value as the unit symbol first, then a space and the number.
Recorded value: V 61
